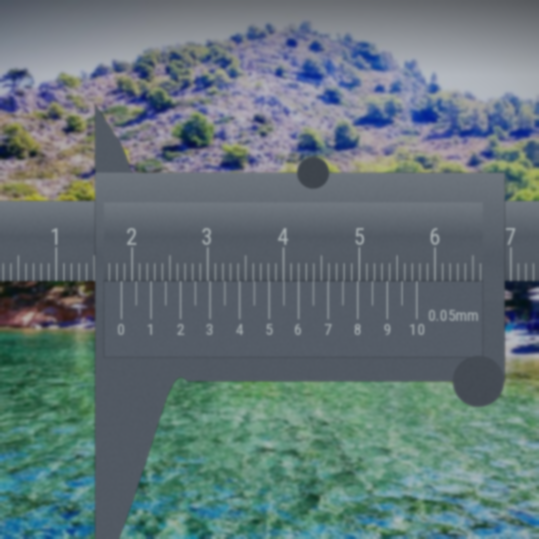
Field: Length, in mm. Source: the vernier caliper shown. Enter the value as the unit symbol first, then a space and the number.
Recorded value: mm 18.6
